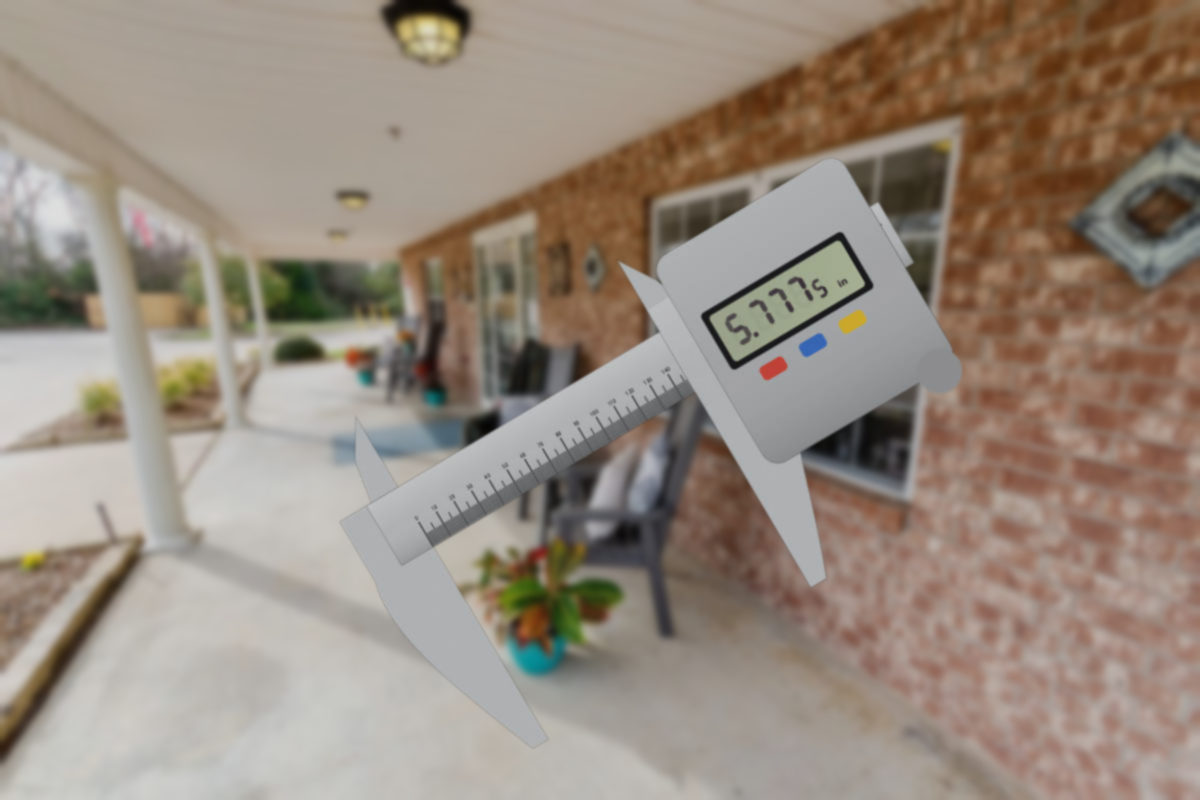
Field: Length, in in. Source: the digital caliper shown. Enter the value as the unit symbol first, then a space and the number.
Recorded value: in 5.7775
